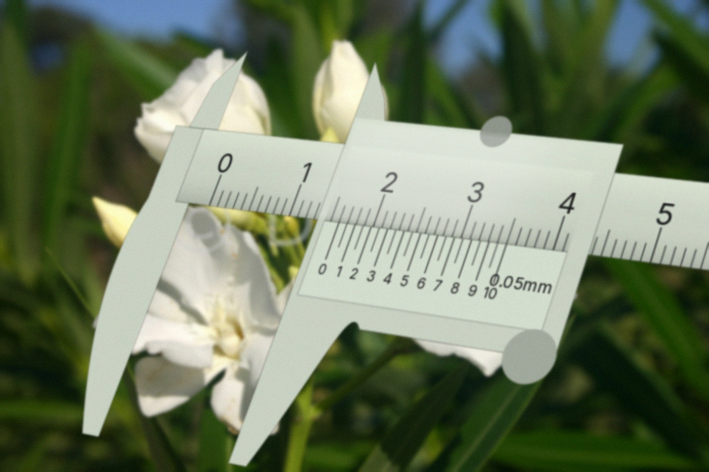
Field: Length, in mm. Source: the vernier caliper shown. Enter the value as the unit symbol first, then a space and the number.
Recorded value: mm 16.0
